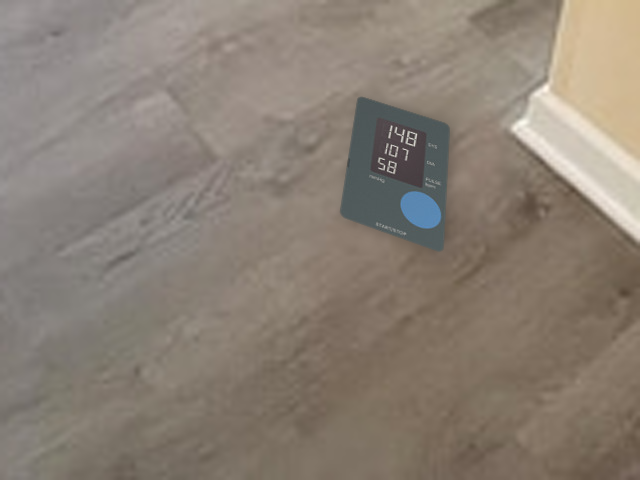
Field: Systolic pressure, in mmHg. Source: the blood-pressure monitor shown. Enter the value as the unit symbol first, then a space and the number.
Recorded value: mmHg 148
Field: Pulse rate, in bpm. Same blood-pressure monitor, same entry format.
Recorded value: bpm 58
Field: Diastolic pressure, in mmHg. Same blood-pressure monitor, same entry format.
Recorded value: mmHg 107
